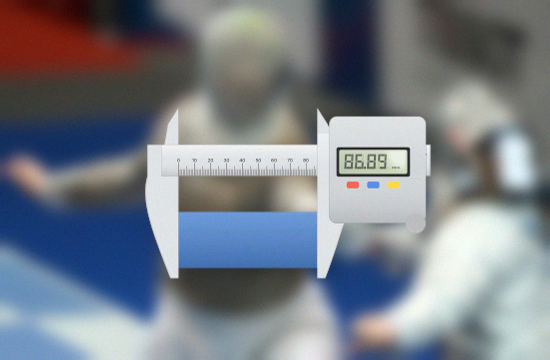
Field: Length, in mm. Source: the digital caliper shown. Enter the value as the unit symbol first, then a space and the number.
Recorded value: mm 86.89
